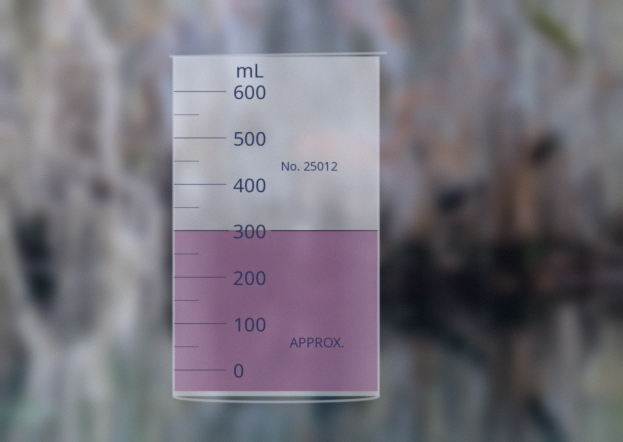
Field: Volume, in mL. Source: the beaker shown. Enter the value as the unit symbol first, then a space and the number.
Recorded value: mL 300
